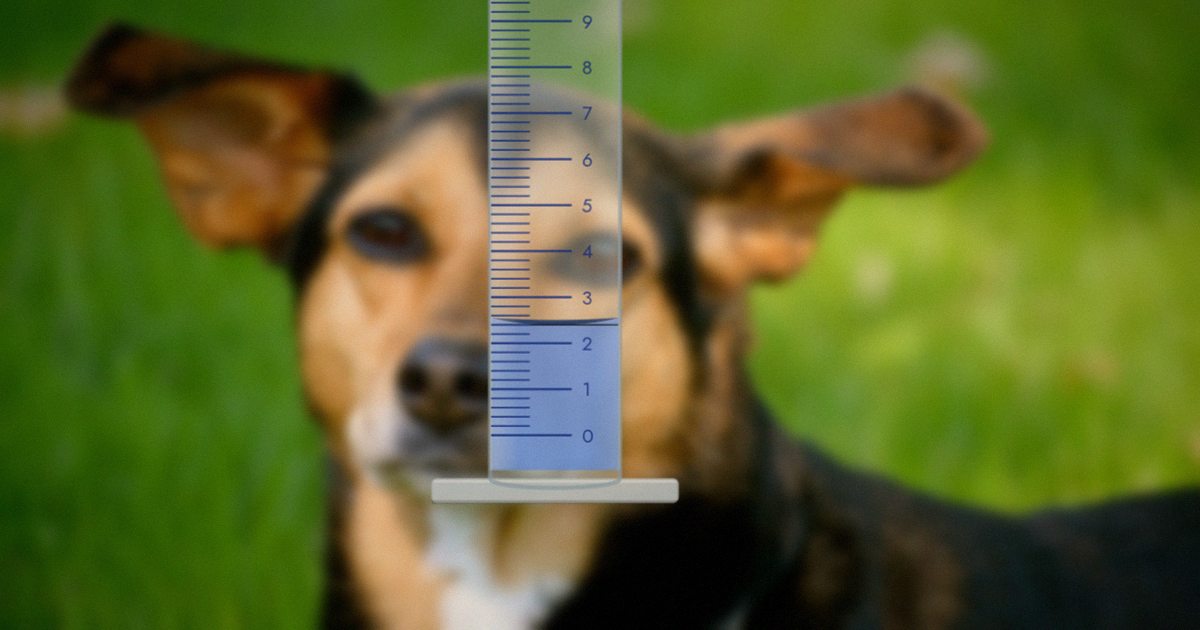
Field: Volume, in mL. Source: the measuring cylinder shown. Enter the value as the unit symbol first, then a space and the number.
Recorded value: mL 2.4
